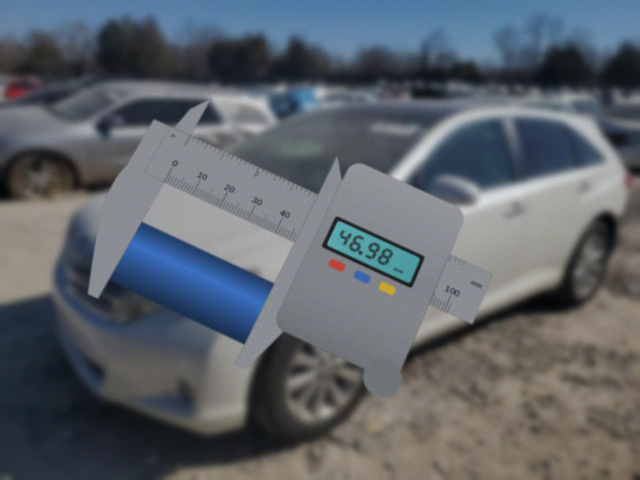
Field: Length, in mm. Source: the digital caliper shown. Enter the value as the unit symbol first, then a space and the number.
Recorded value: mm 46.98
